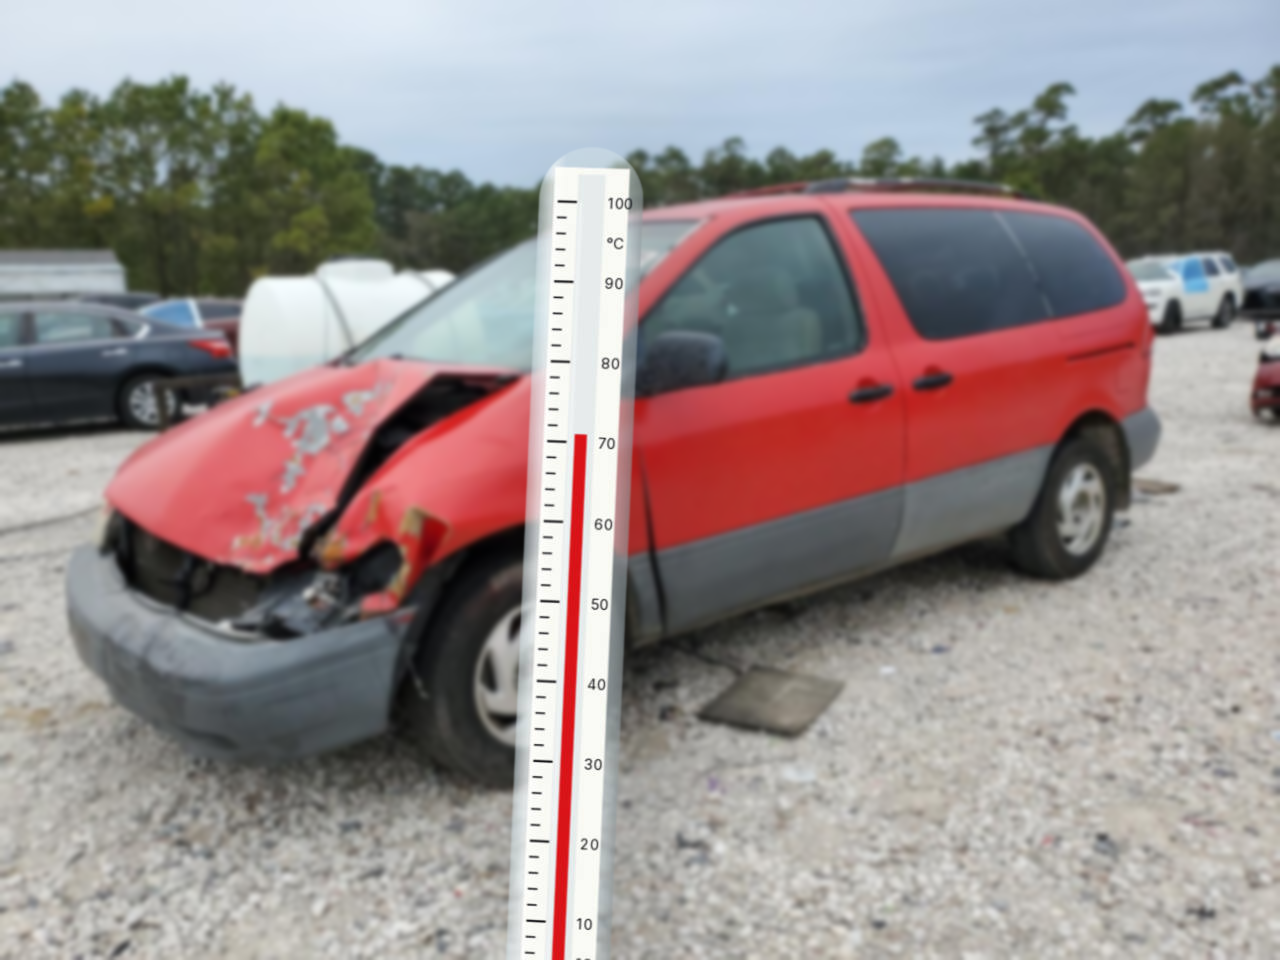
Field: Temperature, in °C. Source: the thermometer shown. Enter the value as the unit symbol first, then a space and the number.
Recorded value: °C 71
